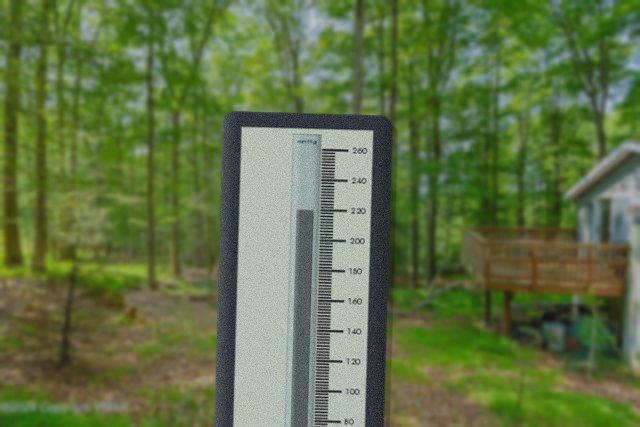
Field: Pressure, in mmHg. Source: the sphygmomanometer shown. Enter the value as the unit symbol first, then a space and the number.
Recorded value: mmHg 220
